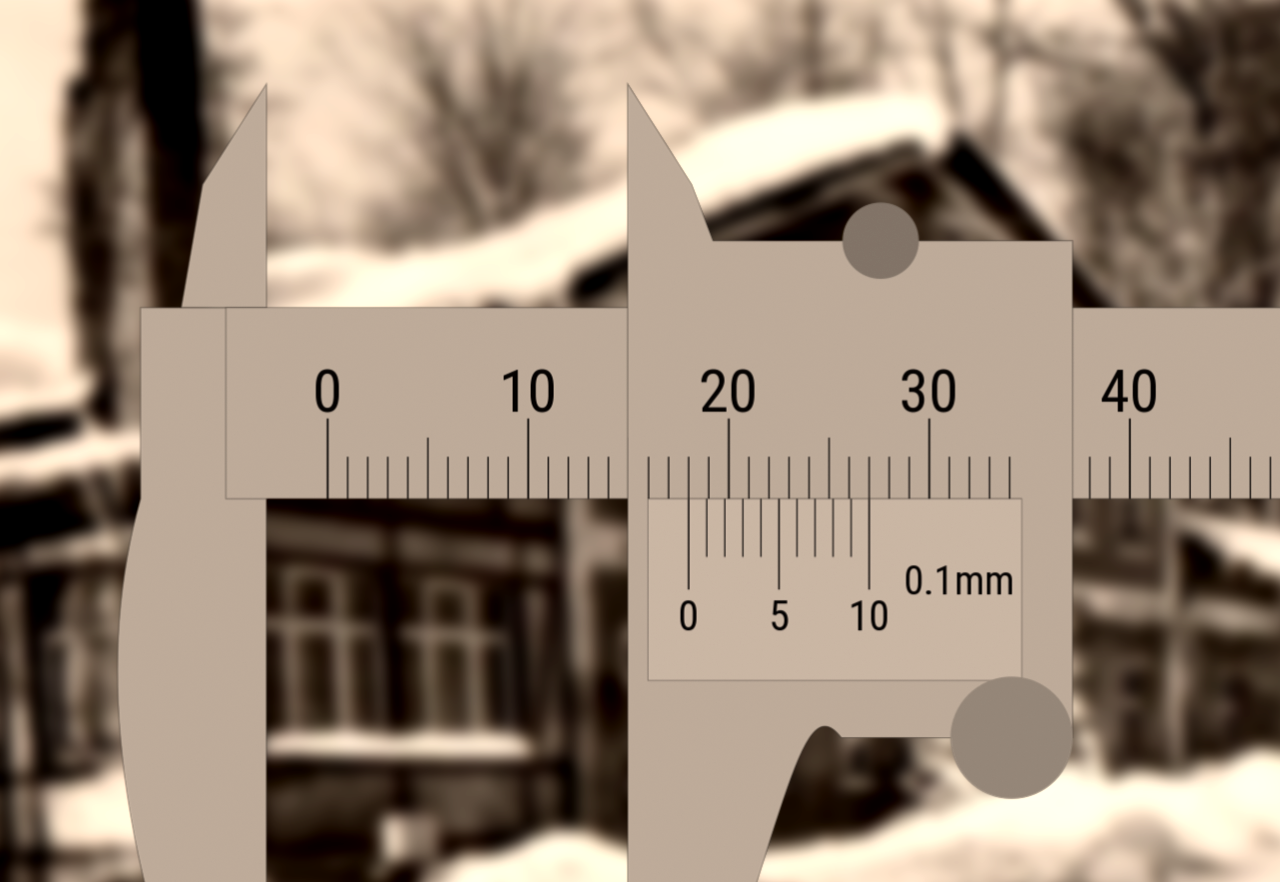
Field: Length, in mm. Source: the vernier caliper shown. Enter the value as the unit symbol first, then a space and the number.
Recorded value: mm 18.0
